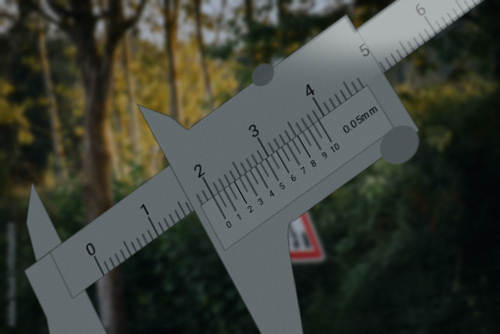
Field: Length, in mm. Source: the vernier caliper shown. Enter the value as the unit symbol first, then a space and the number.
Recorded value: mm 20.0
